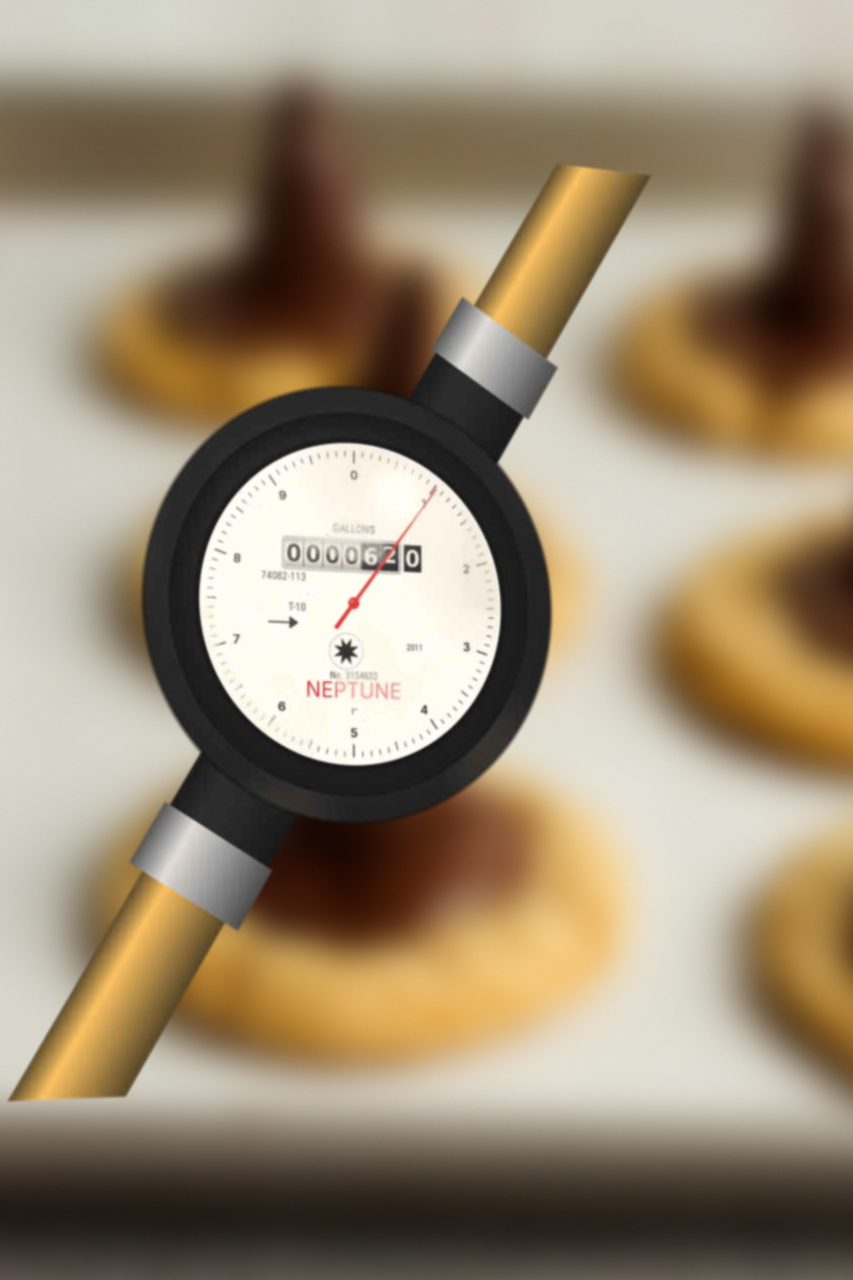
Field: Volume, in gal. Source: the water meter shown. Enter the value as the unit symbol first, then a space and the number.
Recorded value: gal 621.0
